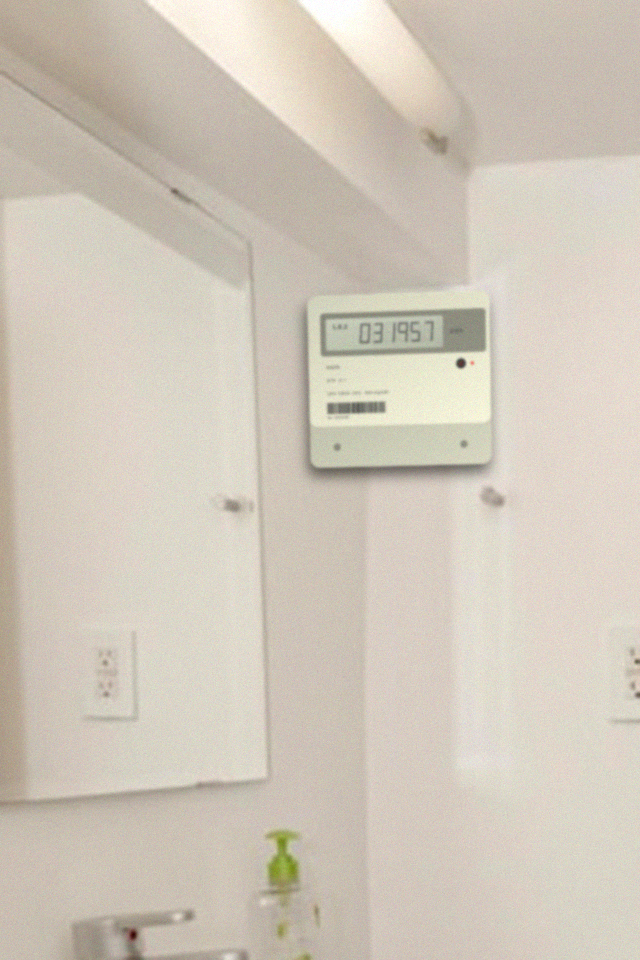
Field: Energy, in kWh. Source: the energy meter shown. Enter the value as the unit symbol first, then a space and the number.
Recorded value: kWh 31957
